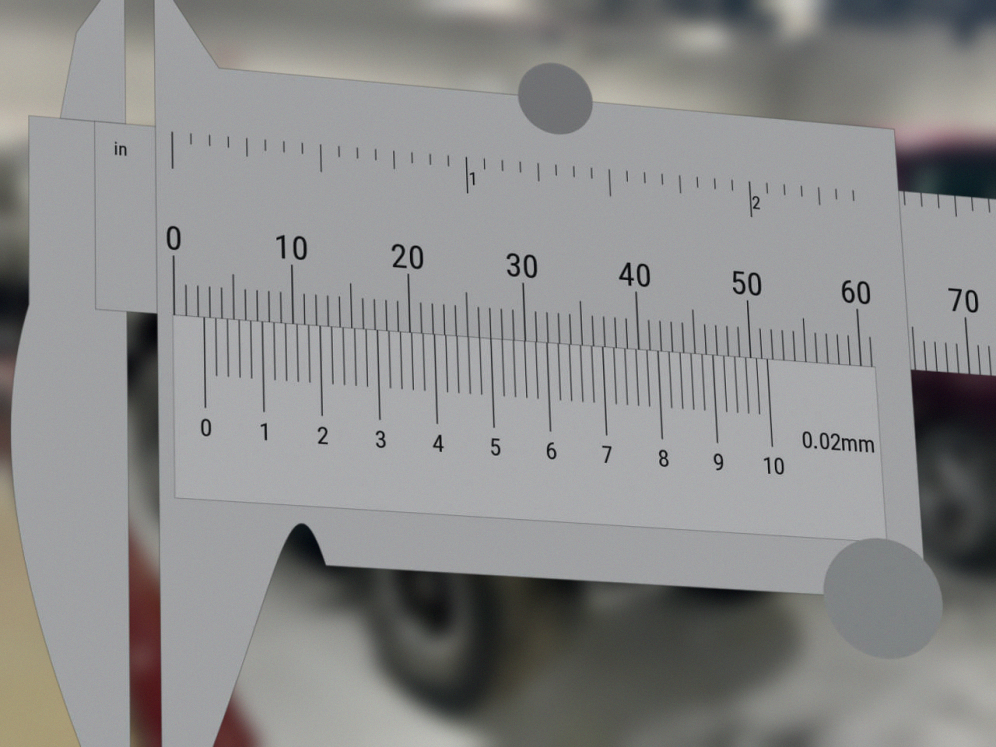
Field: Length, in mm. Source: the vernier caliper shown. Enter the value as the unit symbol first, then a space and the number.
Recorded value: mm 2.5
